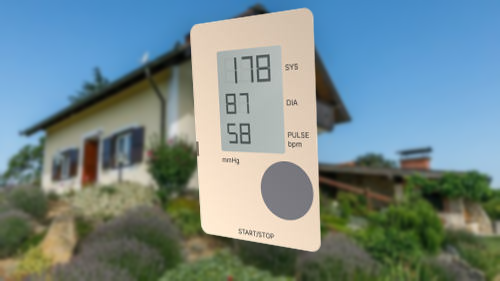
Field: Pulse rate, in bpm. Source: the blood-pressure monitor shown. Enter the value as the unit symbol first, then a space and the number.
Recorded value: bpm 58
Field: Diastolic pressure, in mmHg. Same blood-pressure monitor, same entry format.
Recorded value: mmHg 87
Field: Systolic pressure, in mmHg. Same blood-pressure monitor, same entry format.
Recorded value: mmHg 178
